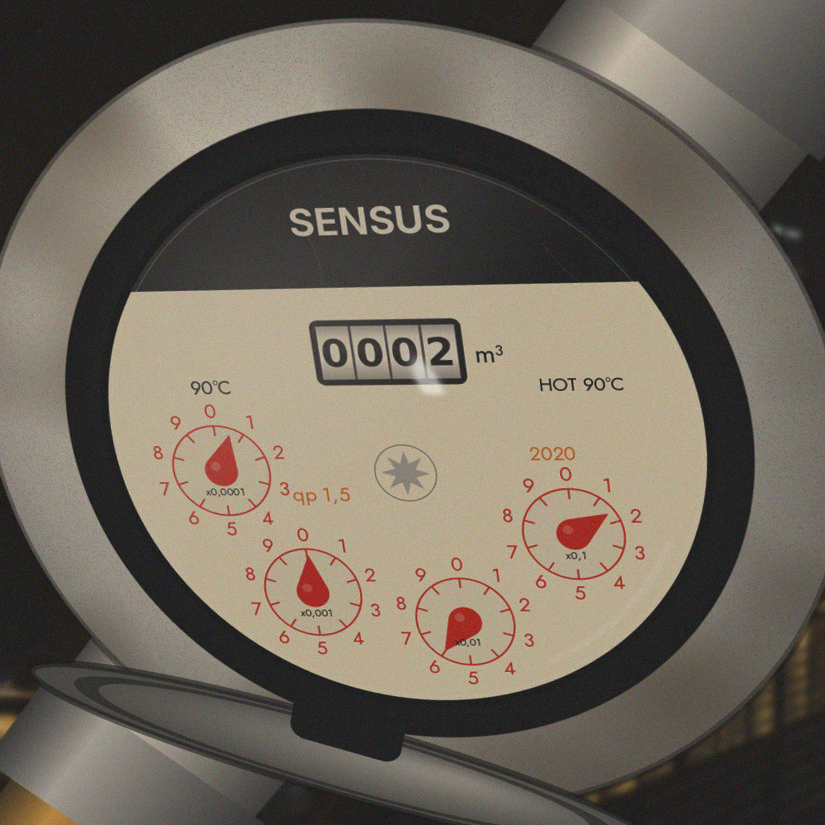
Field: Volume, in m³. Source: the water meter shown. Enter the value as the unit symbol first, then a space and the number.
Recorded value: m³ 2.1600
